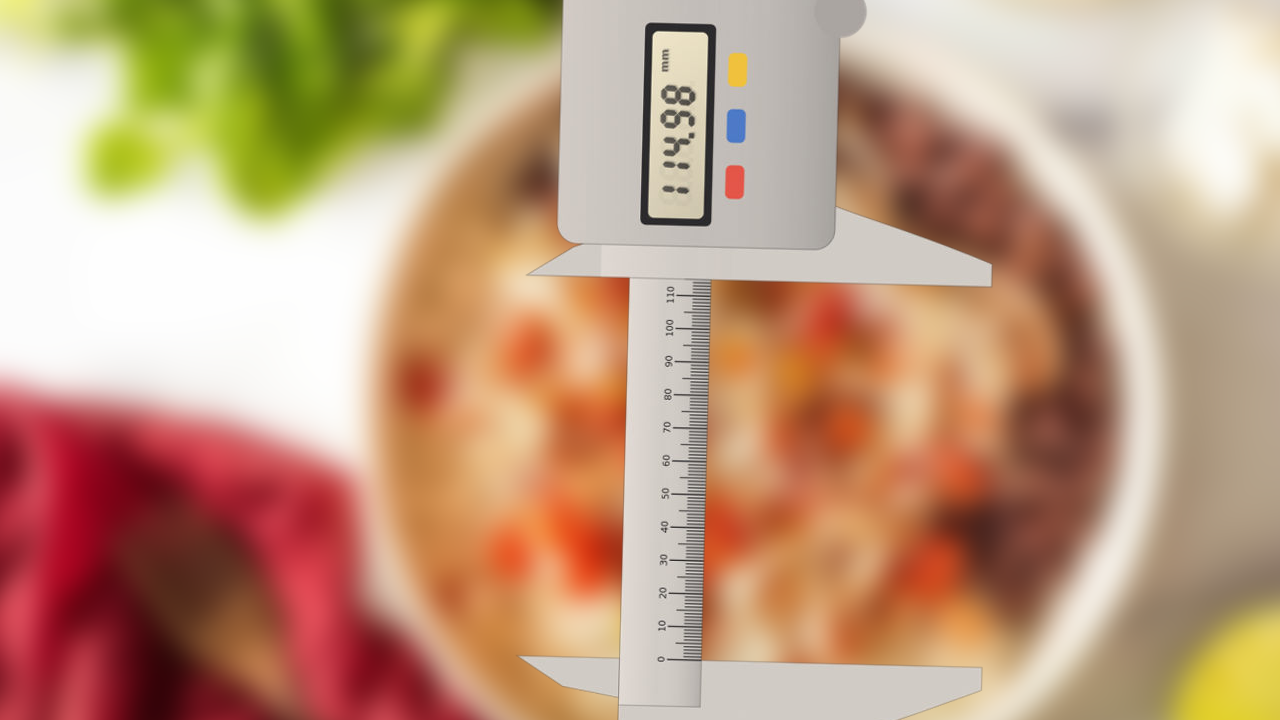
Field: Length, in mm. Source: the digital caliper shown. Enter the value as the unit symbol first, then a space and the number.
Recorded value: mm 114.98
